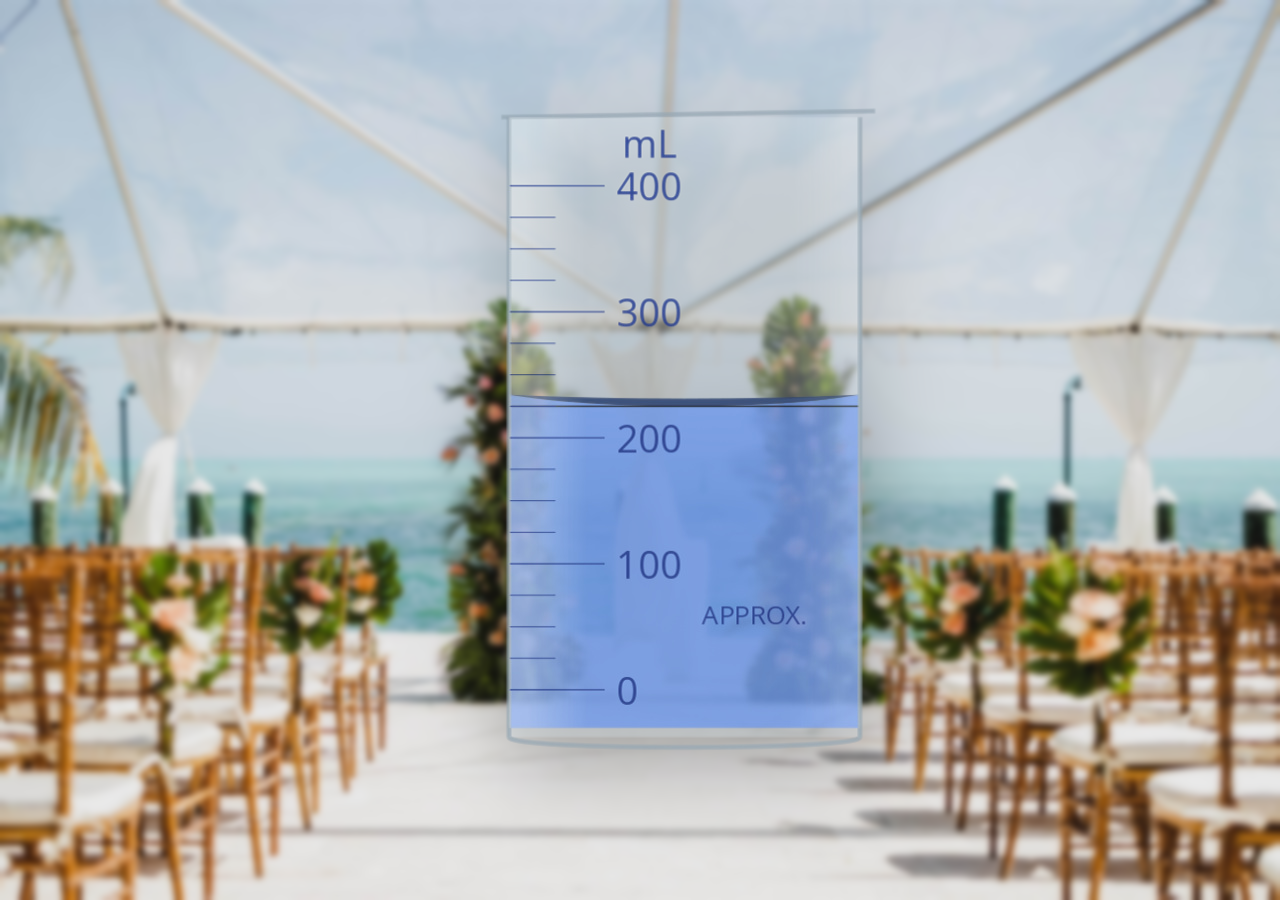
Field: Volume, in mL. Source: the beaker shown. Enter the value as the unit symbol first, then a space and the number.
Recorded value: mL 225
